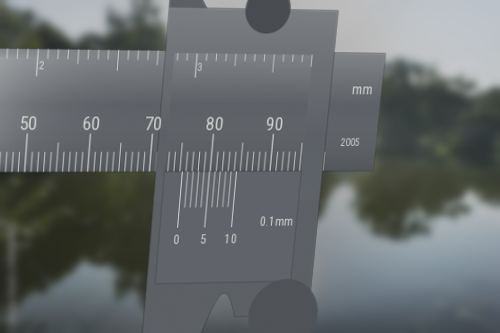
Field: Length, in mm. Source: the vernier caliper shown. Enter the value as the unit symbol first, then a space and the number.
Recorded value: mm 75.4
